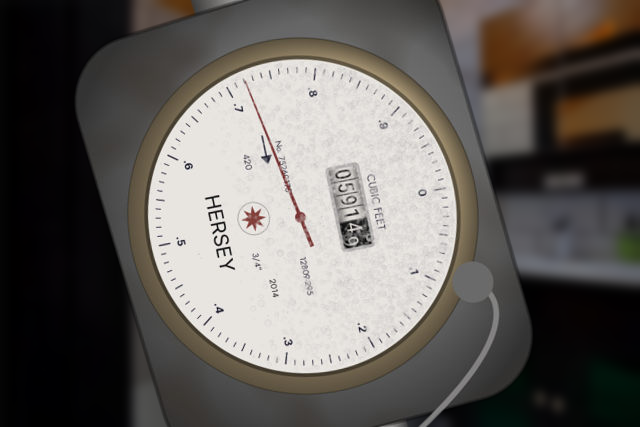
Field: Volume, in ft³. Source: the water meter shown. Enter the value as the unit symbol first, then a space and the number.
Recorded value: ft³ 59148.72
